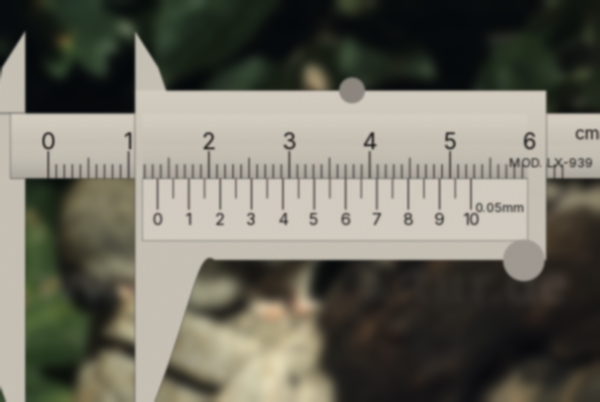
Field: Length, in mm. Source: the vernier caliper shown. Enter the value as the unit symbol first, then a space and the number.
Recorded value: mm 13.6
